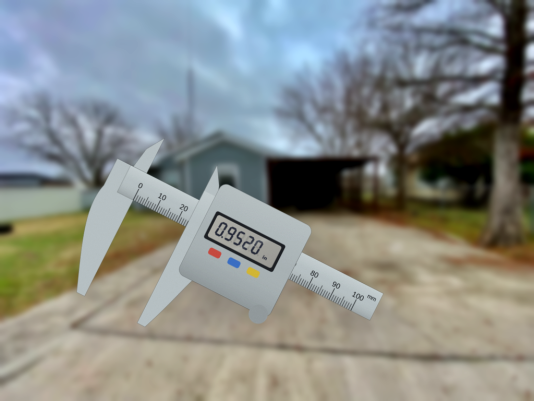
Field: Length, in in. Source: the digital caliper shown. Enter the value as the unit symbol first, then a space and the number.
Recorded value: in 0.9520
